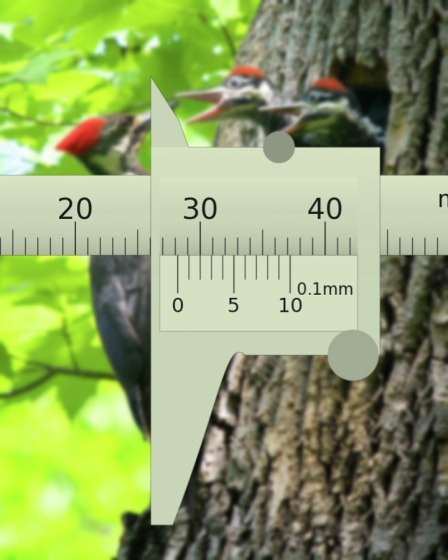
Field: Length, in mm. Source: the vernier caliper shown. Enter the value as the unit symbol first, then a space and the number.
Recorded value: mm 28.2
